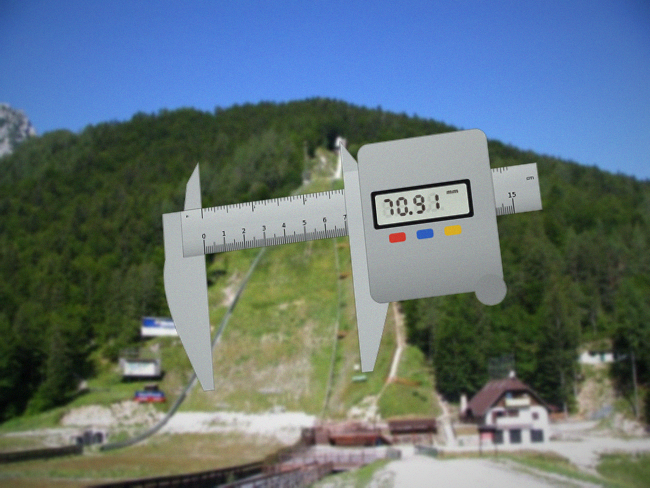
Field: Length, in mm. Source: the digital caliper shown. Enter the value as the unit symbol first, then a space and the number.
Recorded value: mm 70.91
